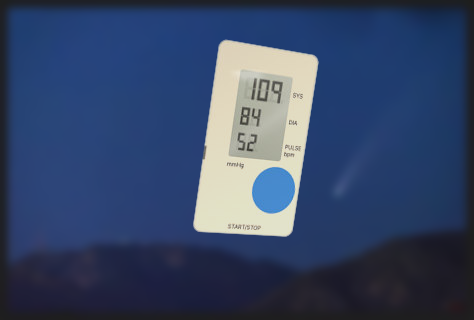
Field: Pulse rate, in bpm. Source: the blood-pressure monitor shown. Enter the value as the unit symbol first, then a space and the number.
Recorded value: bpm 52
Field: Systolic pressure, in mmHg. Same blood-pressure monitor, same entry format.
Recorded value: mmHg 109
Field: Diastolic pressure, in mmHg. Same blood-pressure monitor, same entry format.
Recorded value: mmHg 84
